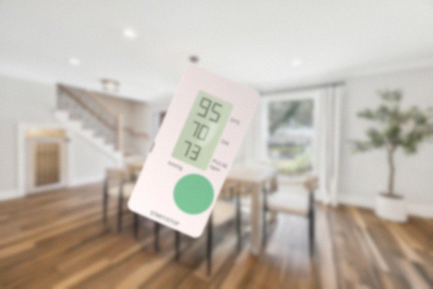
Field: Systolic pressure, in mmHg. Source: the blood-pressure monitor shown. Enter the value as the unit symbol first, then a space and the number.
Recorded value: mmHg 95
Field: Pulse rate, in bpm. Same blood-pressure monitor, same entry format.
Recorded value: bpm 73
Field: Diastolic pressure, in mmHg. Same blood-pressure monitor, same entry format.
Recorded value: mmHg 70
